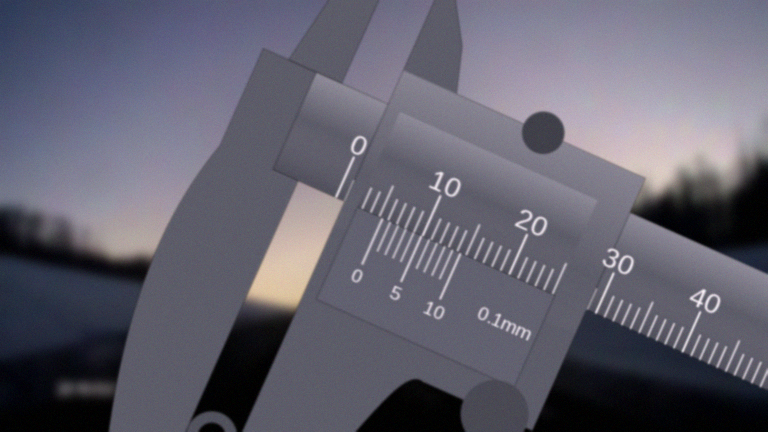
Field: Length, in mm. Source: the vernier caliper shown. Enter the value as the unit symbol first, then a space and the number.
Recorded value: mm 5.4
